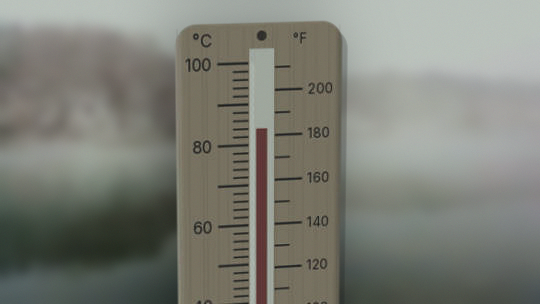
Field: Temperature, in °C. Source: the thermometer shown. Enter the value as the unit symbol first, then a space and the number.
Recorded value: °C 84
